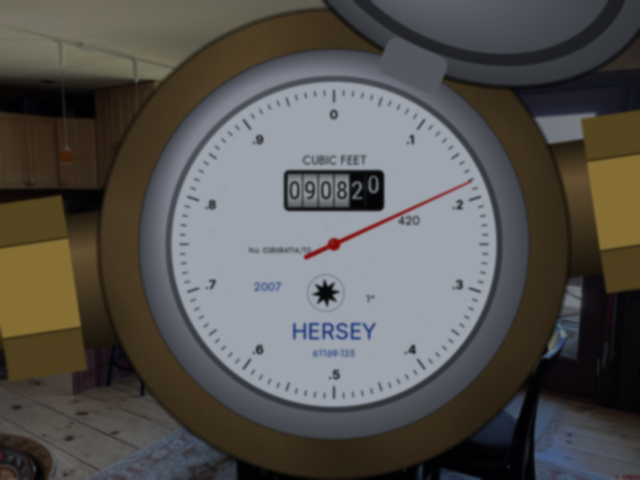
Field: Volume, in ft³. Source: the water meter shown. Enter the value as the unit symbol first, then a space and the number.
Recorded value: ft³ 90820.18
